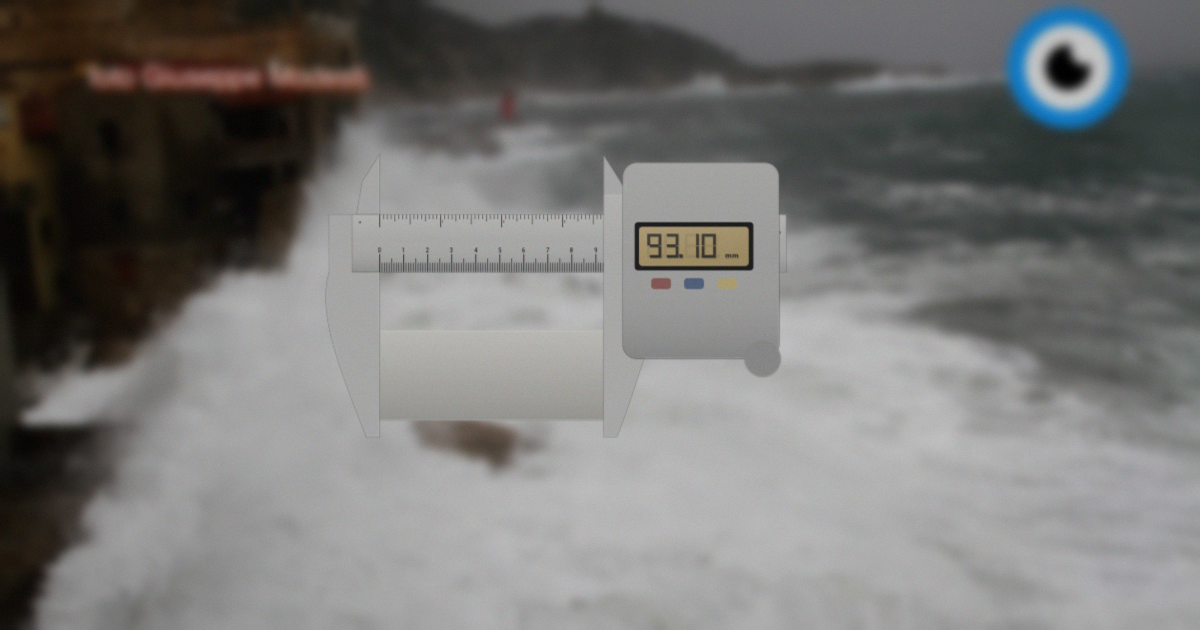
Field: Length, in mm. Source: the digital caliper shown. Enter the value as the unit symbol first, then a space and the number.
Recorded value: mm 93.10
